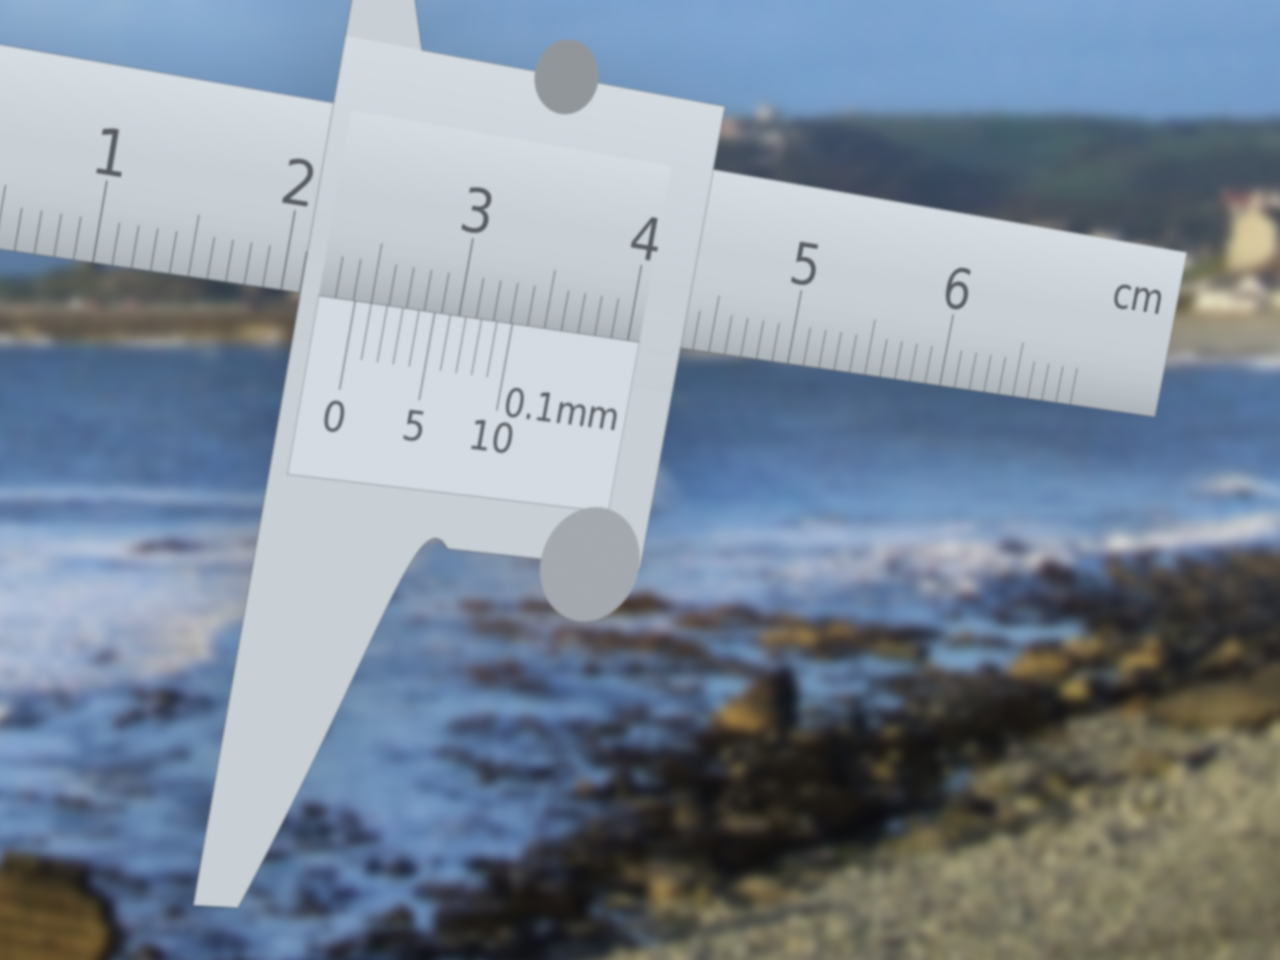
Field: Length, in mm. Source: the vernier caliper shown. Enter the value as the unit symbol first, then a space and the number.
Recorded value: mm 24.1
